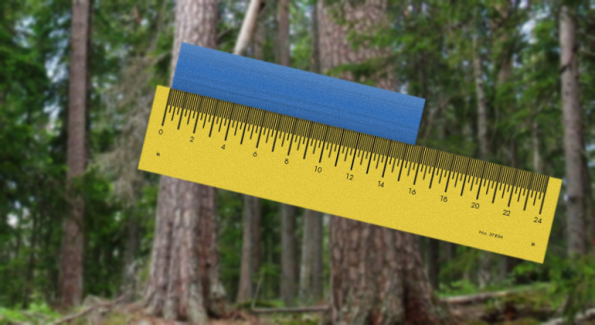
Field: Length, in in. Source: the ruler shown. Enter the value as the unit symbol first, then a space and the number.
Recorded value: in 15.5
